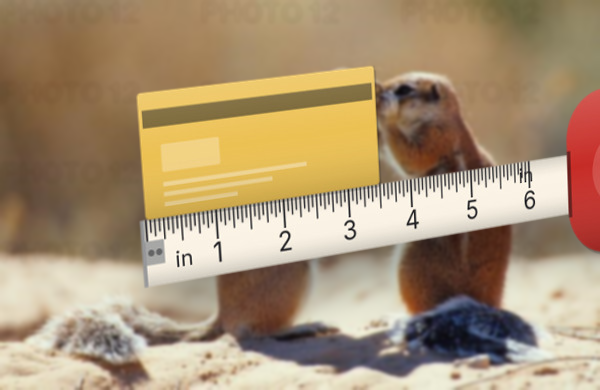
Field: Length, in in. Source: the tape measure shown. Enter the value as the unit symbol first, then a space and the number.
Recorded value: in 3.5
